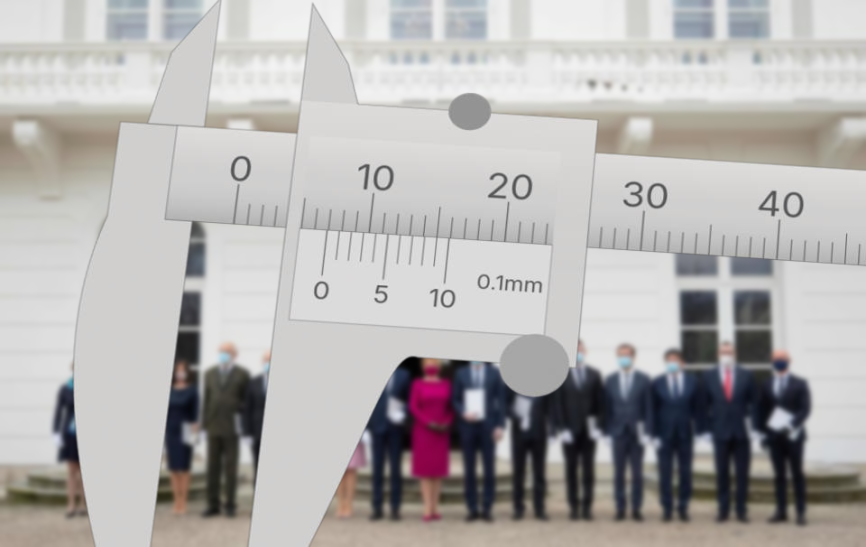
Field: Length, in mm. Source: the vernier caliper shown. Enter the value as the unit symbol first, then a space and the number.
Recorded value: mm 6.9
